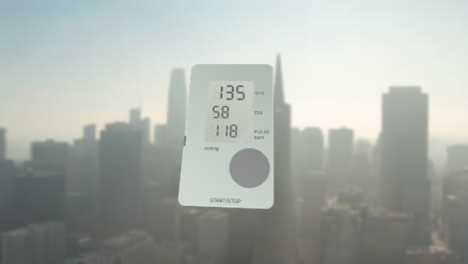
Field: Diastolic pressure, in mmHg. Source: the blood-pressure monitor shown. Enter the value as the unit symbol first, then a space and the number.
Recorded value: mmHg 58
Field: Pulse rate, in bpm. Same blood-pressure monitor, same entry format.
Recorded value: bpm 118
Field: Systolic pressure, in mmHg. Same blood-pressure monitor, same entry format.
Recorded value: mmHg 135
